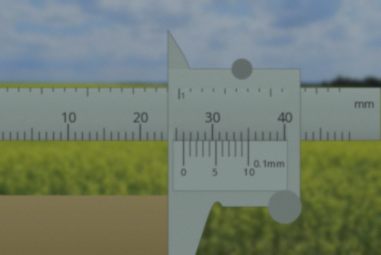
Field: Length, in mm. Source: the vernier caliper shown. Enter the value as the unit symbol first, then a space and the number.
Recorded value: mm 26.0
